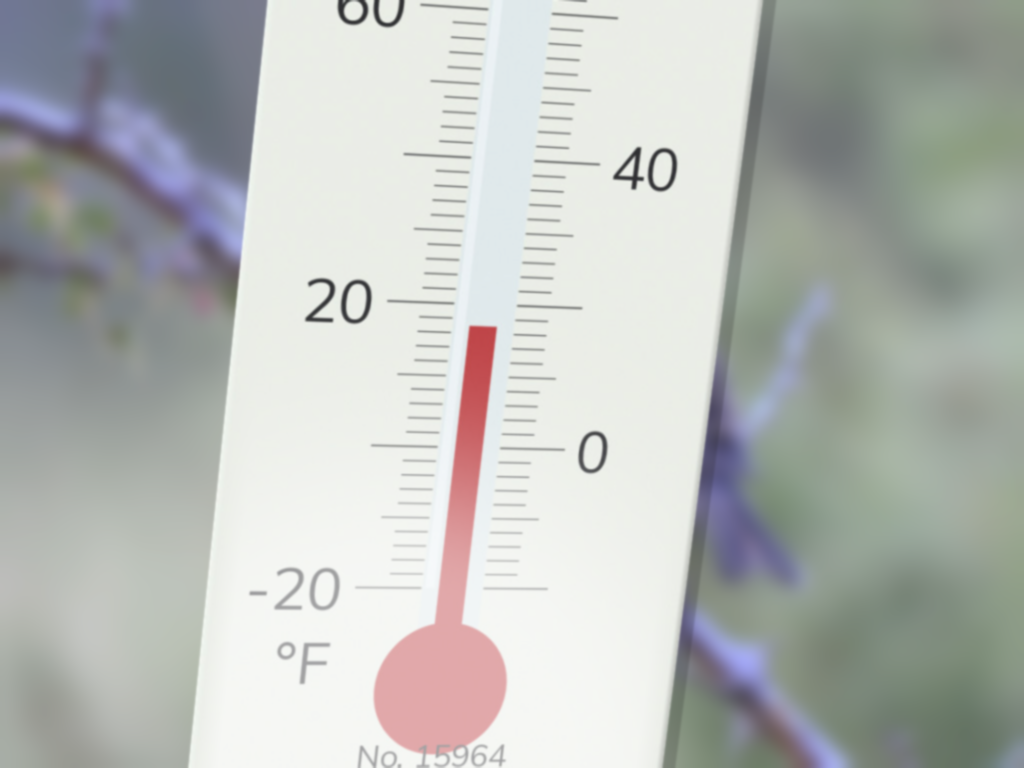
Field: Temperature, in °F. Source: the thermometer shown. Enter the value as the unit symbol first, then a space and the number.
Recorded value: °F 17
